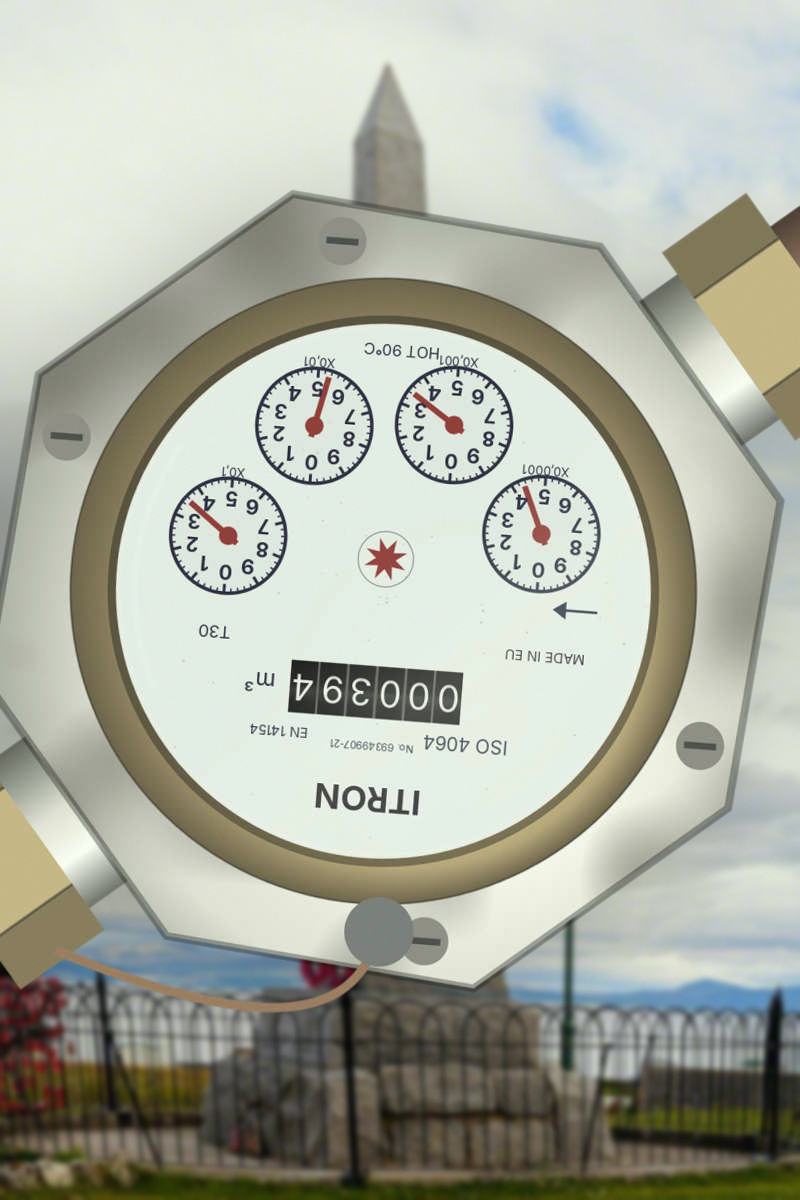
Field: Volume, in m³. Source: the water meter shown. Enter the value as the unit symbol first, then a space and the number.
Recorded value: m³ 394.3534
